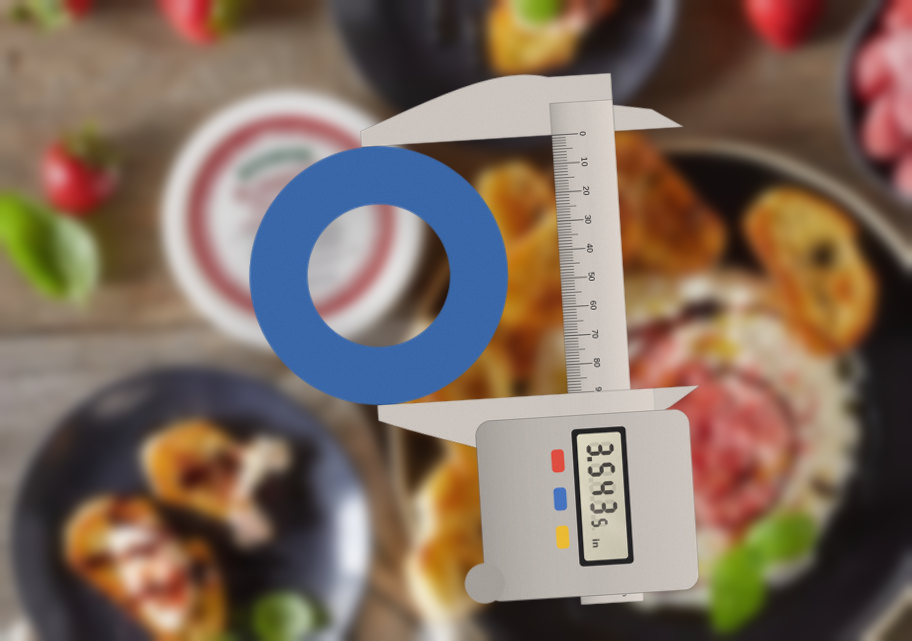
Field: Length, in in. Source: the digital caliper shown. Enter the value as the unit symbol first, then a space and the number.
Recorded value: in 3.5435
